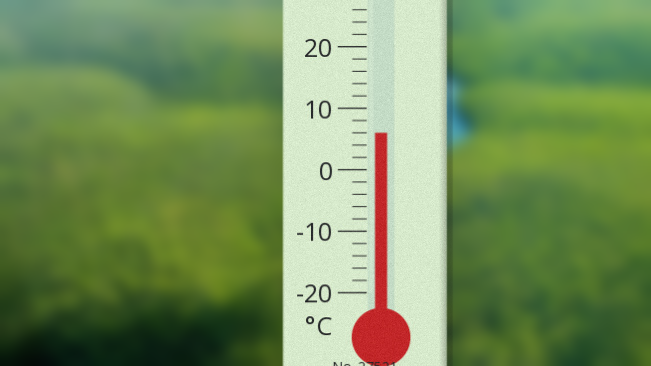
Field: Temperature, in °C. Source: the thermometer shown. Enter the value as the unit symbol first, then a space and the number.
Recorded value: °C 6
